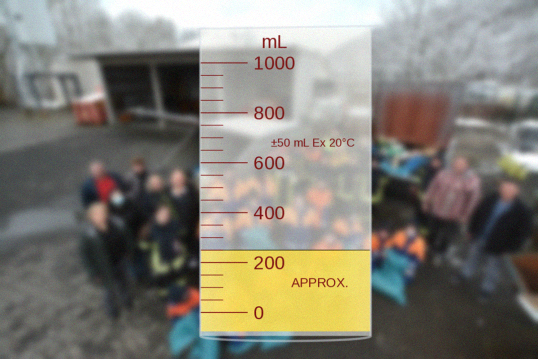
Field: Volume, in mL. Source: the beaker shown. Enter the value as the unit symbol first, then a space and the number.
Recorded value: mL 250
